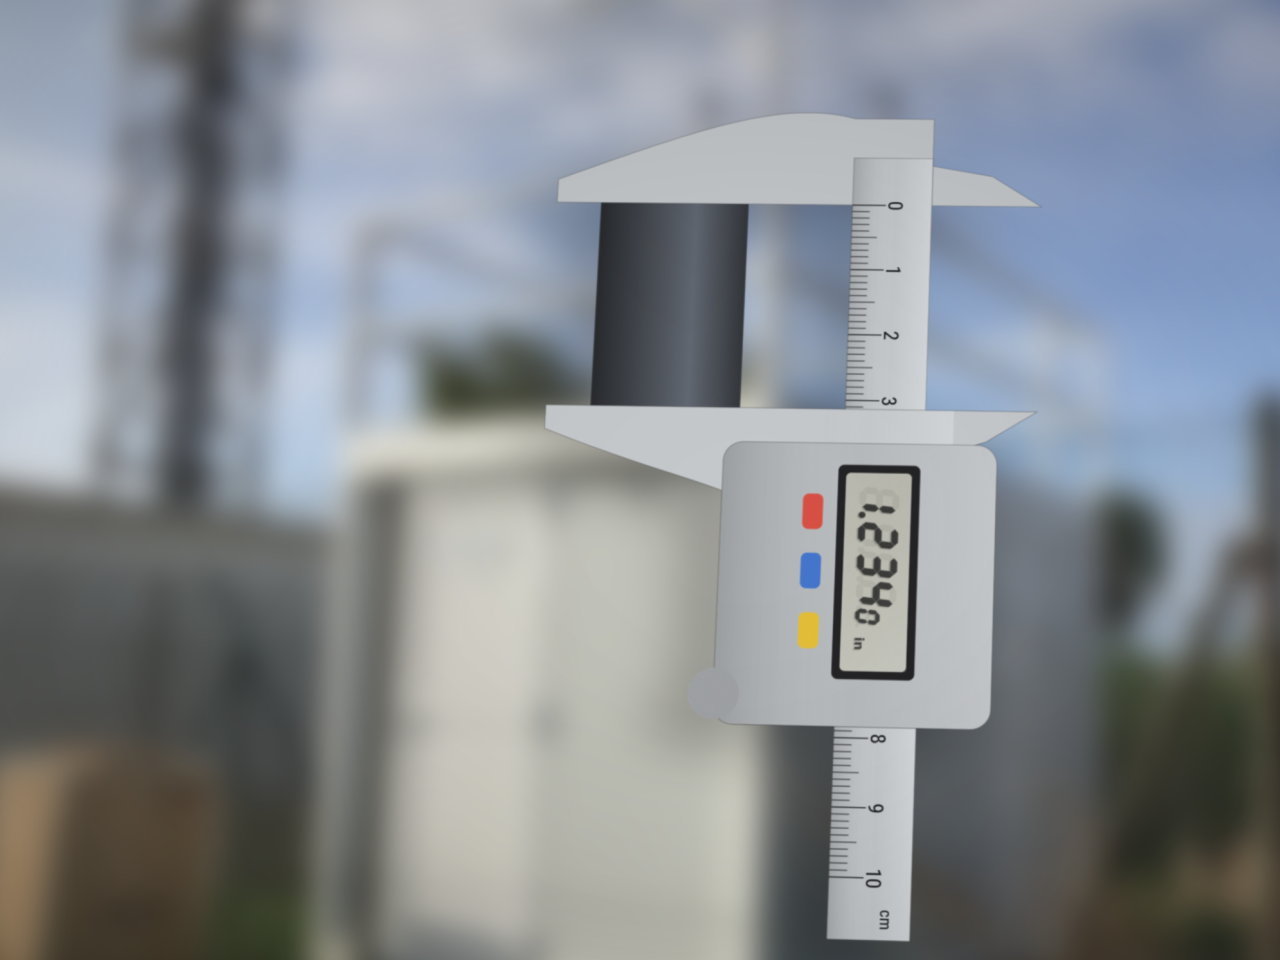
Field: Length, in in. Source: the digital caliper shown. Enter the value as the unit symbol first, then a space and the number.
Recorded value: in 1.2340
